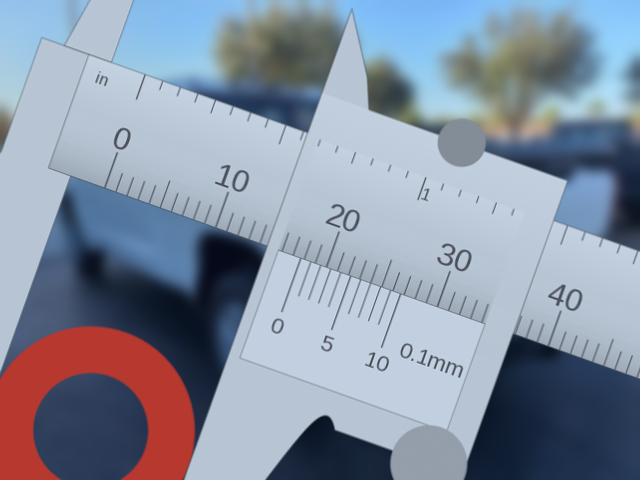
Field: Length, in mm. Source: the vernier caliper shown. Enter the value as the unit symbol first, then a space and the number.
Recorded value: mm 17.7
